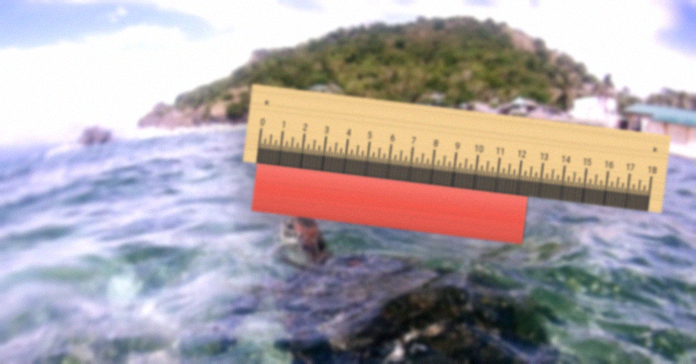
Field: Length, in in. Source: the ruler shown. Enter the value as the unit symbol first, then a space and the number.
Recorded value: in 12.5
